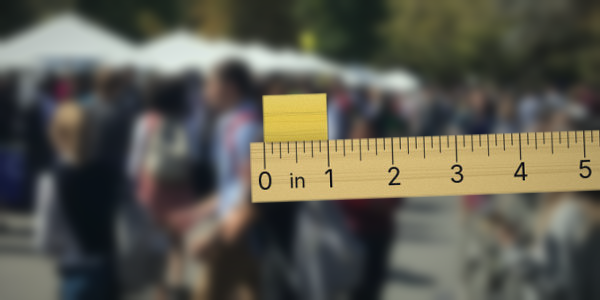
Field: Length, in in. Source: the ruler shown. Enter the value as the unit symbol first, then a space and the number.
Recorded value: in 1
